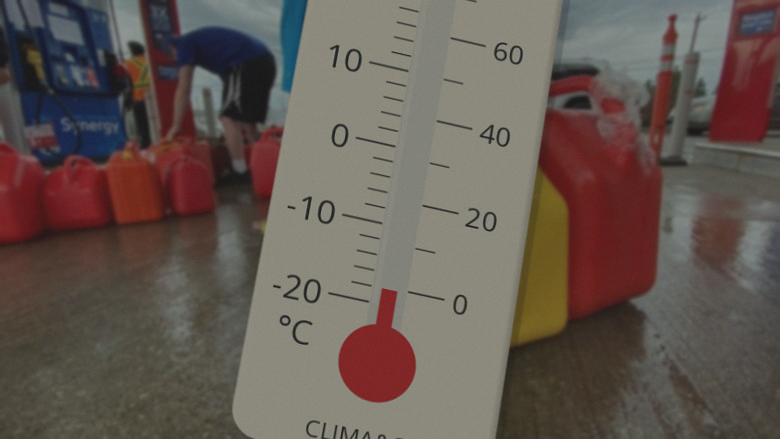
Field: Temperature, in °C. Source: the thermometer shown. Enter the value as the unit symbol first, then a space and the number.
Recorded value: °C -18
